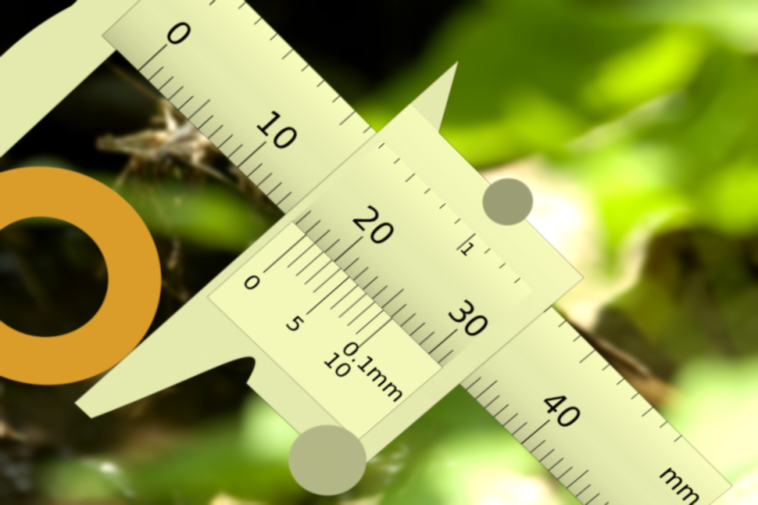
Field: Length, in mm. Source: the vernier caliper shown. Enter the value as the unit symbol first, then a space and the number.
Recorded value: mm 17.1
